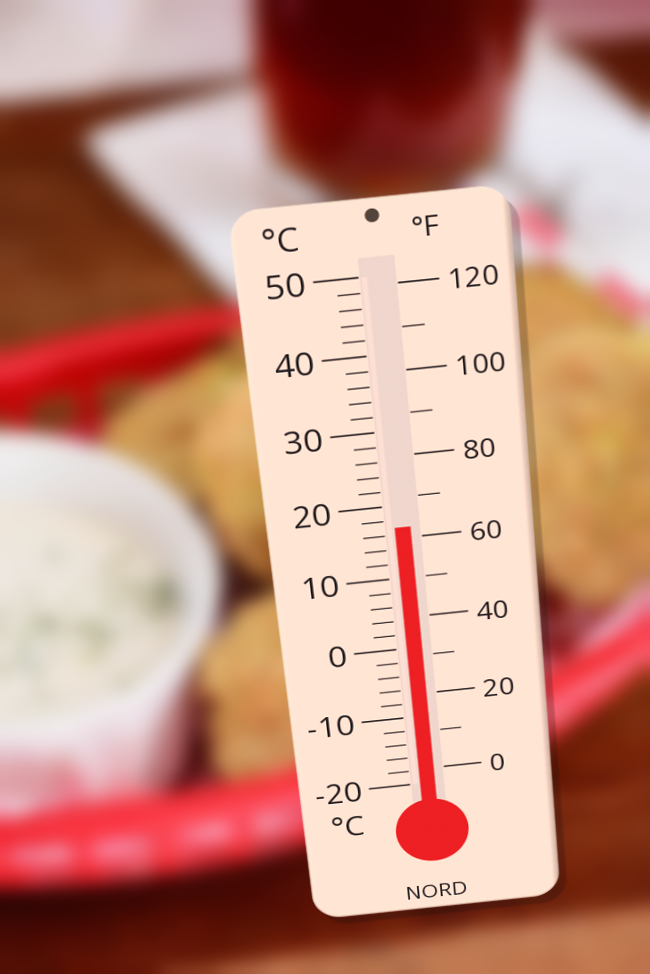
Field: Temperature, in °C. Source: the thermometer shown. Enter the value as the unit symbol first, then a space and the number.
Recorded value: °C 17
